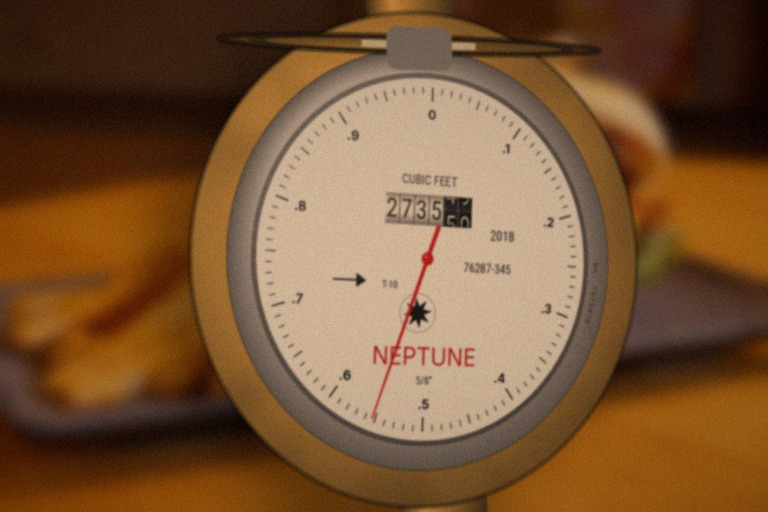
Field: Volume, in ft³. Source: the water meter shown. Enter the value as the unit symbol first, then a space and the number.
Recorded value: ft³ 273549.55
